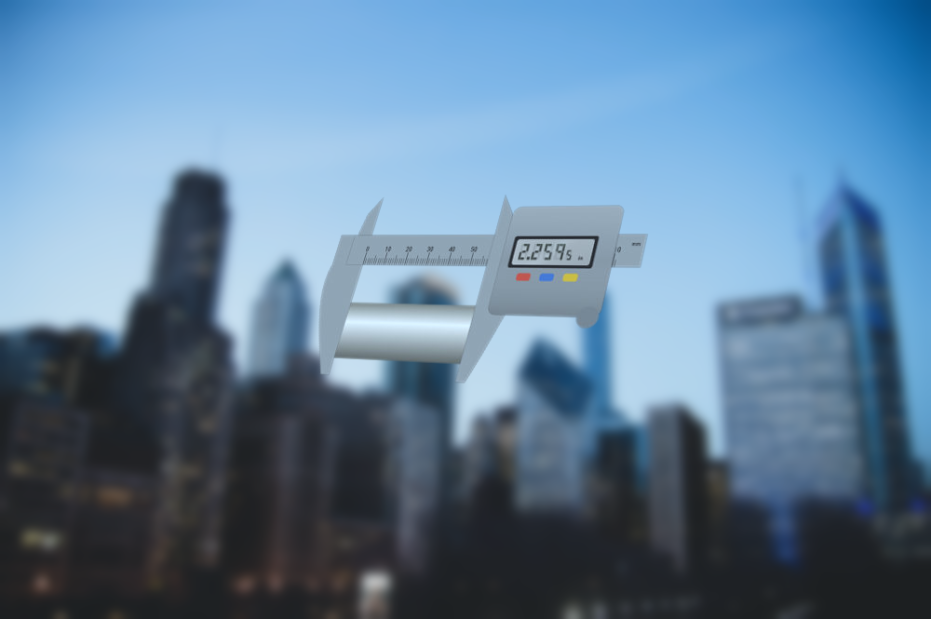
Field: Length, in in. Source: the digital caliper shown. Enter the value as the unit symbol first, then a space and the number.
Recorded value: in 2.2595
